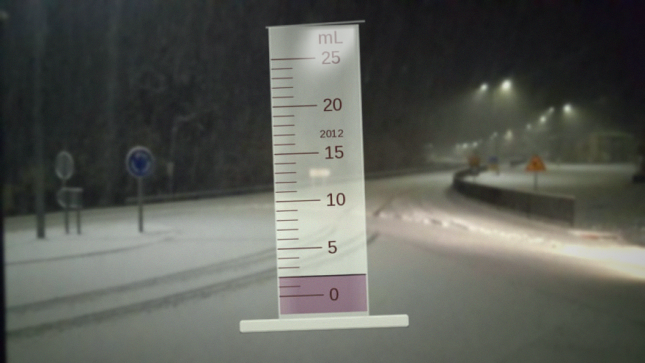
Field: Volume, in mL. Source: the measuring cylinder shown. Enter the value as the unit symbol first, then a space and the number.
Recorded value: mL 2
